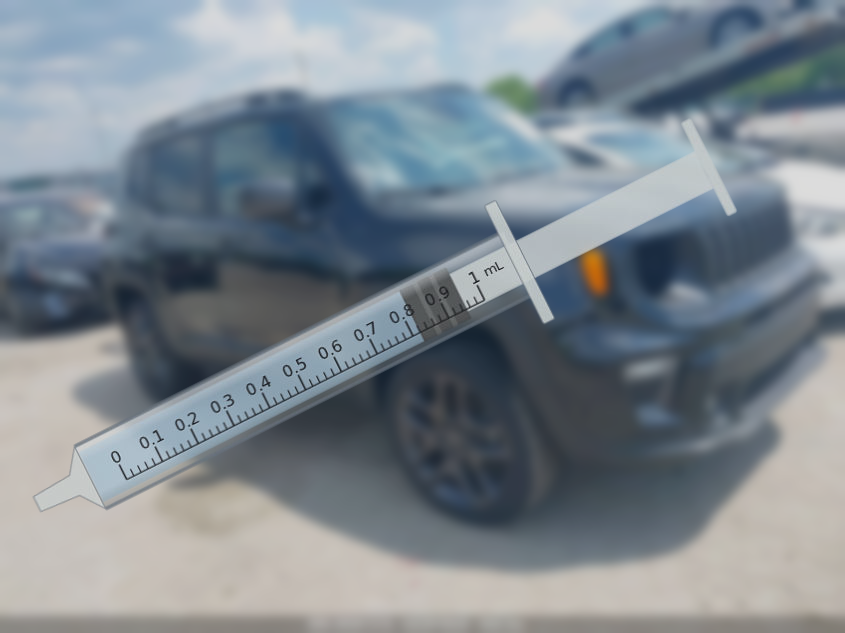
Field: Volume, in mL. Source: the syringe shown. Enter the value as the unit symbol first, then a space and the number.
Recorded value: mL 0.82
